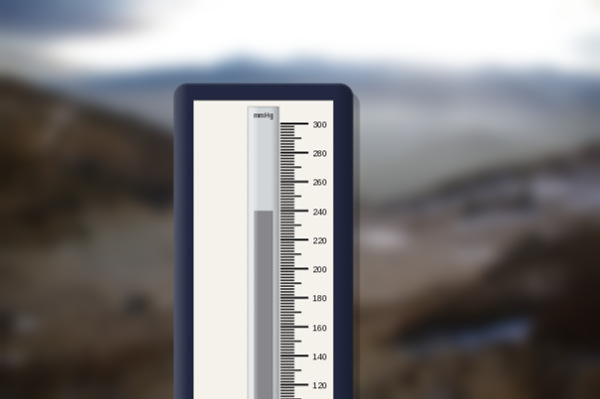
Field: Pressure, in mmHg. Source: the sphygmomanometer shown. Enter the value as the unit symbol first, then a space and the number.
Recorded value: mmHg 240
